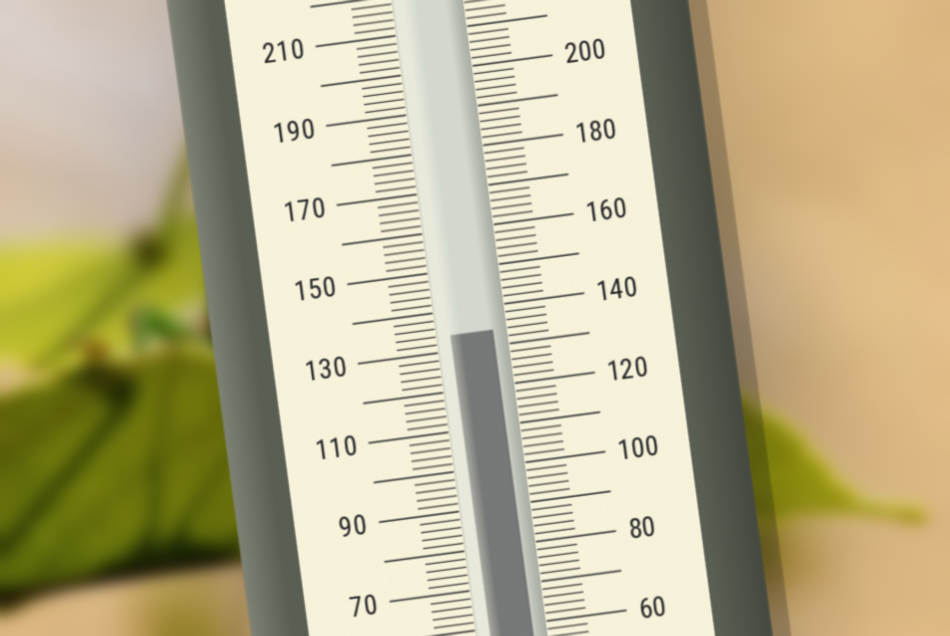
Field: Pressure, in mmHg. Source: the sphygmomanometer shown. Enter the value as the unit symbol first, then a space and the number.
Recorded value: mmHg 134
